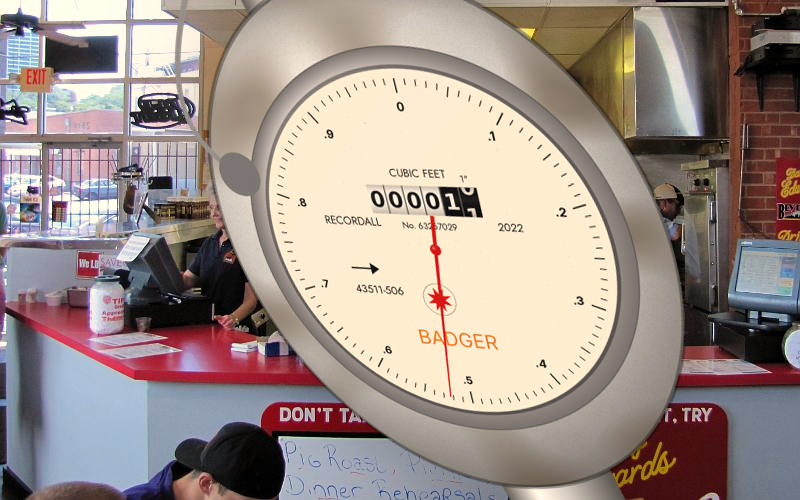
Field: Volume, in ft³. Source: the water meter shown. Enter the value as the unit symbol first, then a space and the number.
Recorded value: ft³ 10.52
